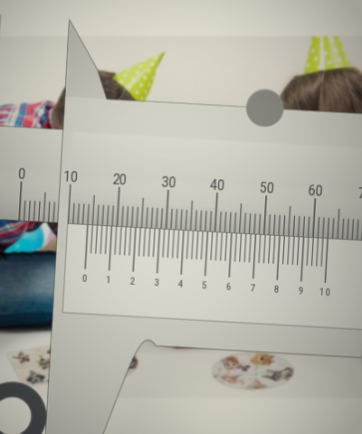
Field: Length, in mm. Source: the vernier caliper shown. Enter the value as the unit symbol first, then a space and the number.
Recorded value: mm 14.0
